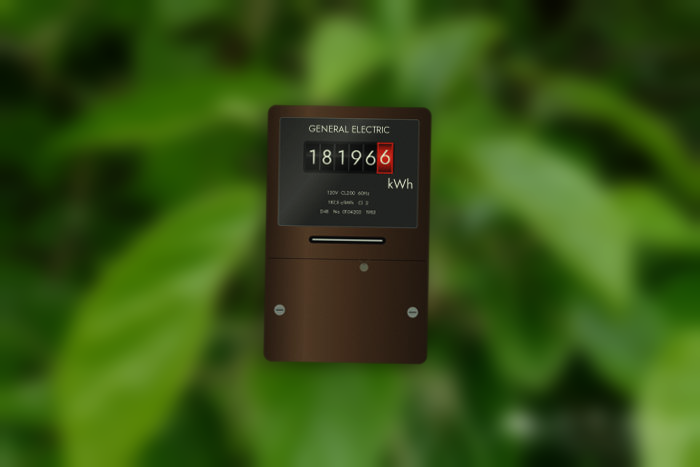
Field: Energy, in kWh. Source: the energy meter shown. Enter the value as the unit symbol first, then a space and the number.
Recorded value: kWh 18196.6
